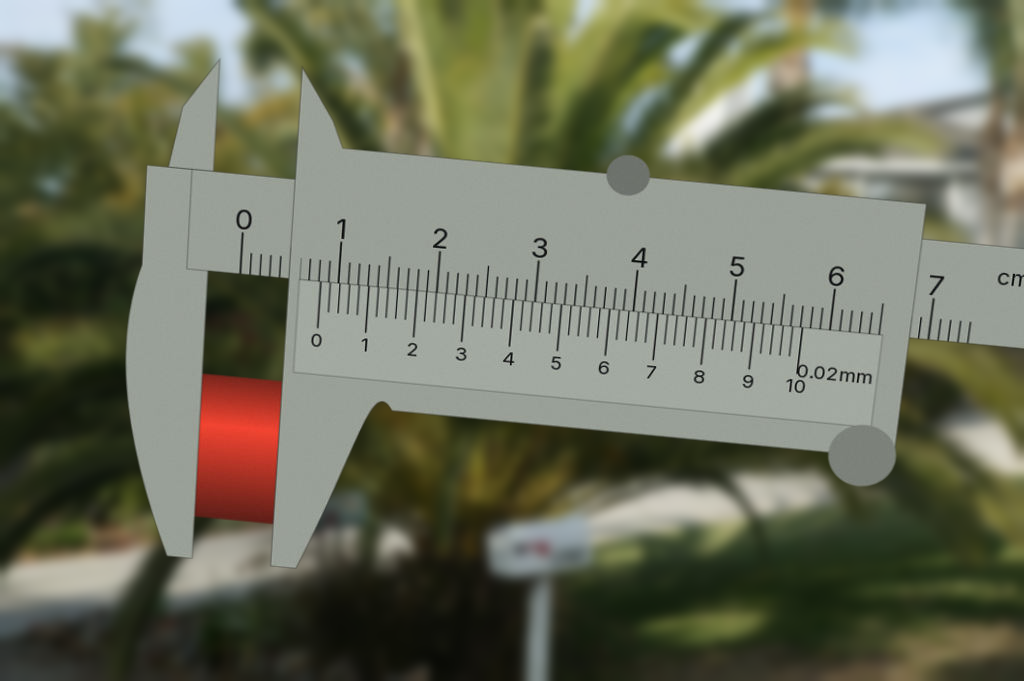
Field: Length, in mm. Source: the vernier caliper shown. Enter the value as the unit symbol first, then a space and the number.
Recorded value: mm 8.2
